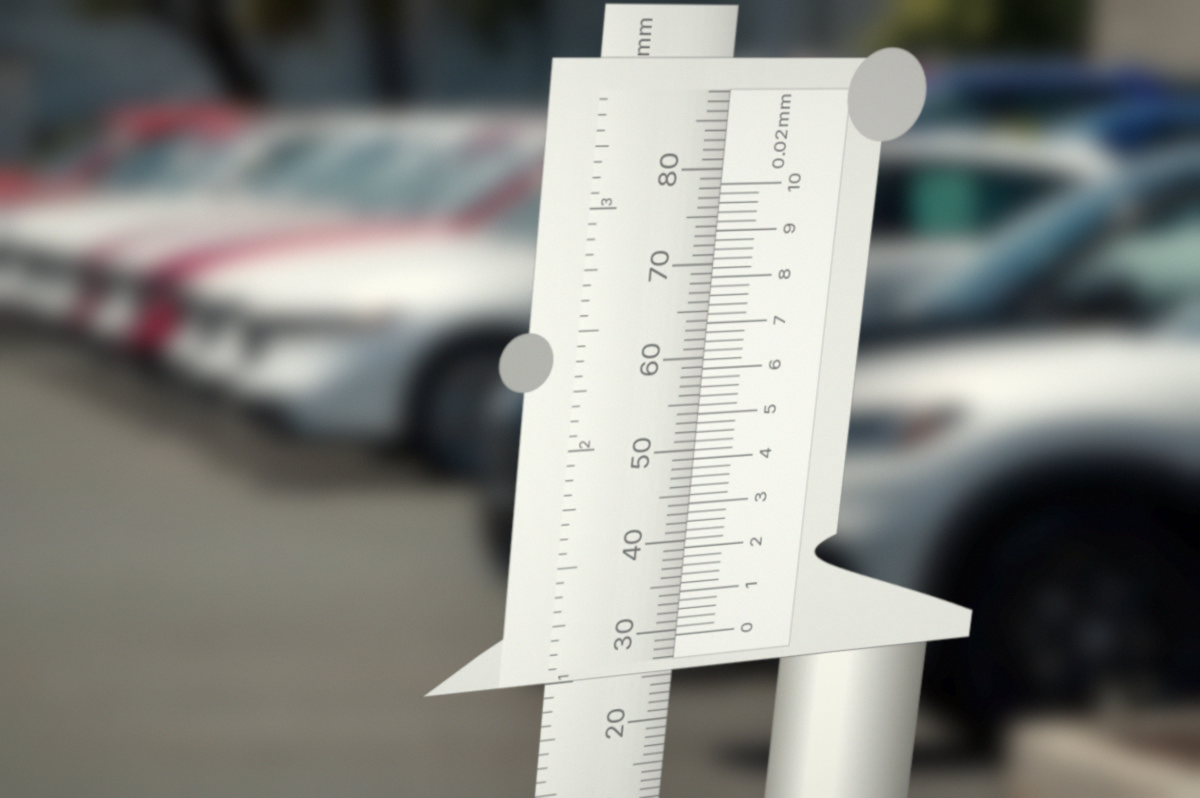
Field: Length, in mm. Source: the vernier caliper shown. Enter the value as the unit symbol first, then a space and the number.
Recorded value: mm 29.4
